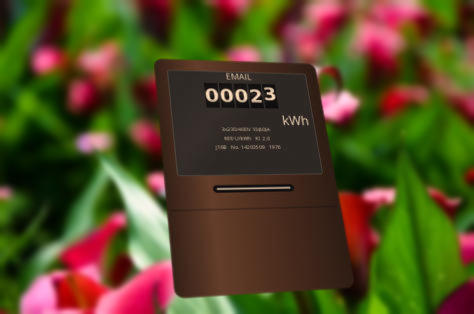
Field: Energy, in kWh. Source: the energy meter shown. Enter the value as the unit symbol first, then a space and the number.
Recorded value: kWh 23
